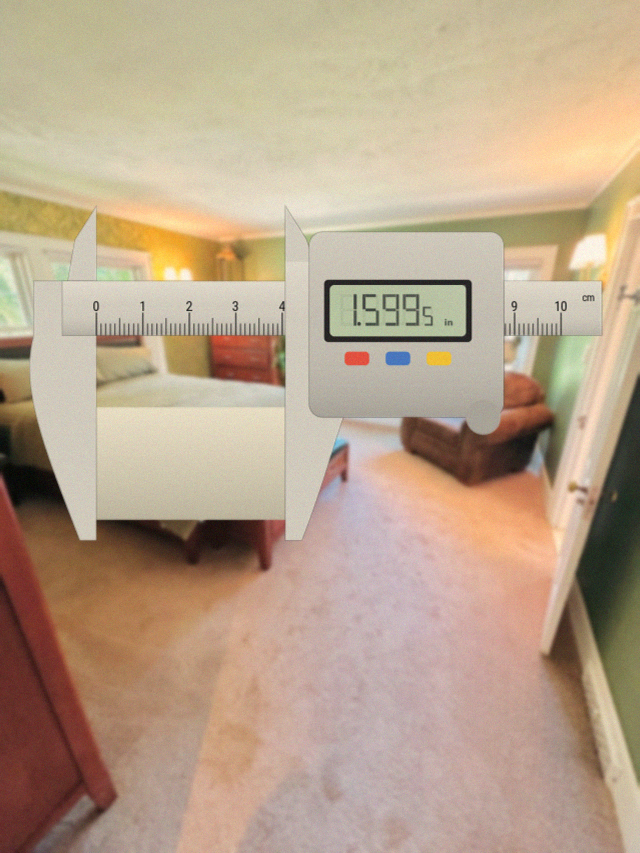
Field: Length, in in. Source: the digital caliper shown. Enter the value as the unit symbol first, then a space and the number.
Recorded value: in 1.5995
